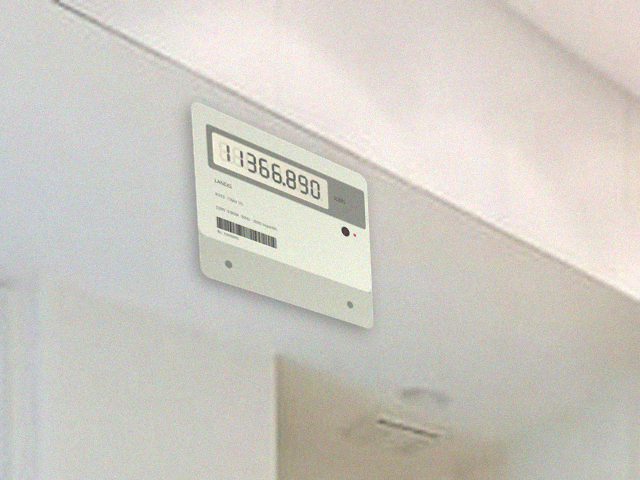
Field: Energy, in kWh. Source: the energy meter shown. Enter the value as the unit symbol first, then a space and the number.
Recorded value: kWh 11366.890
